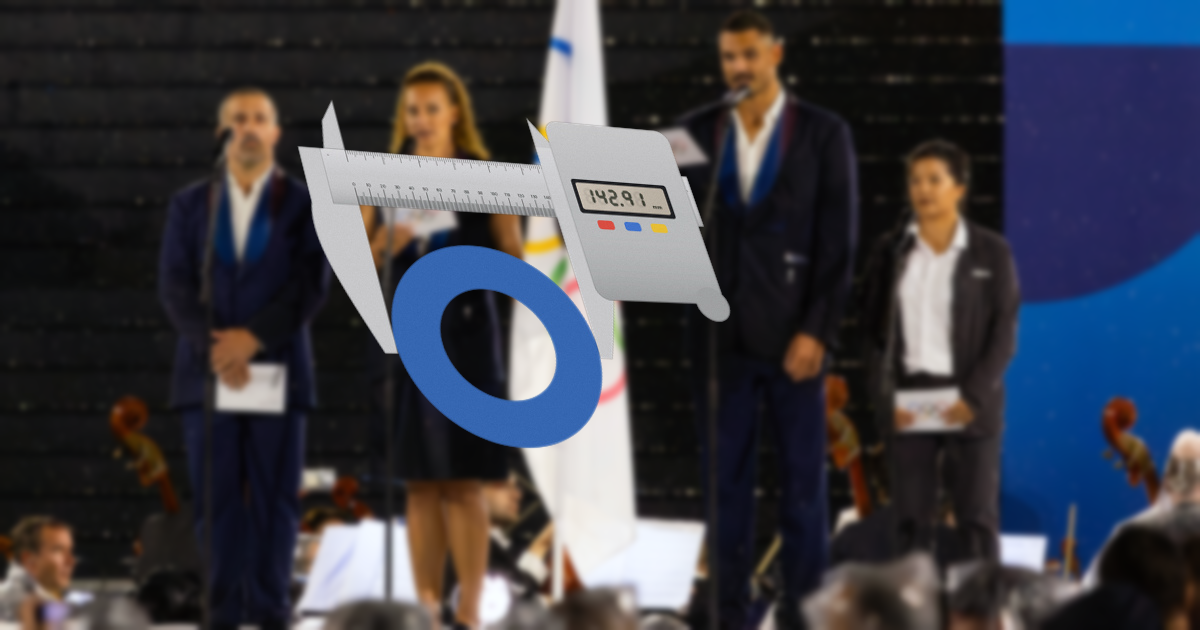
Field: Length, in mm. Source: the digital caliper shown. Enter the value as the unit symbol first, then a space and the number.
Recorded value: mm 142.91
